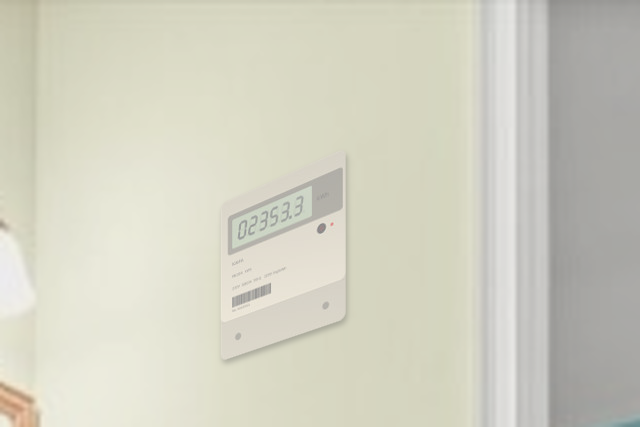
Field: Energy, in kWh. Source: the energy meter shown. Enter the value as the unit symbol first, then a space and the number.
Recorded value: kWh 2353.3
